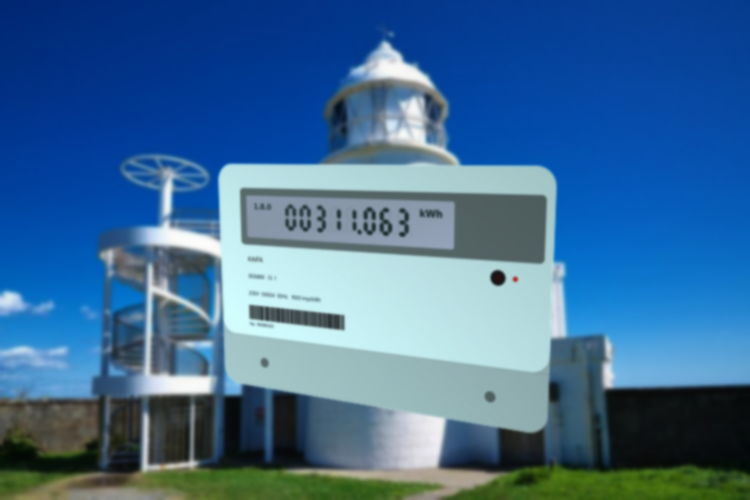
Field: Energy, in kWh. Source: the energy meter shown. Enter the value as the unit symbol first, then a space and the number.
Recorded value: kWh 311.063
